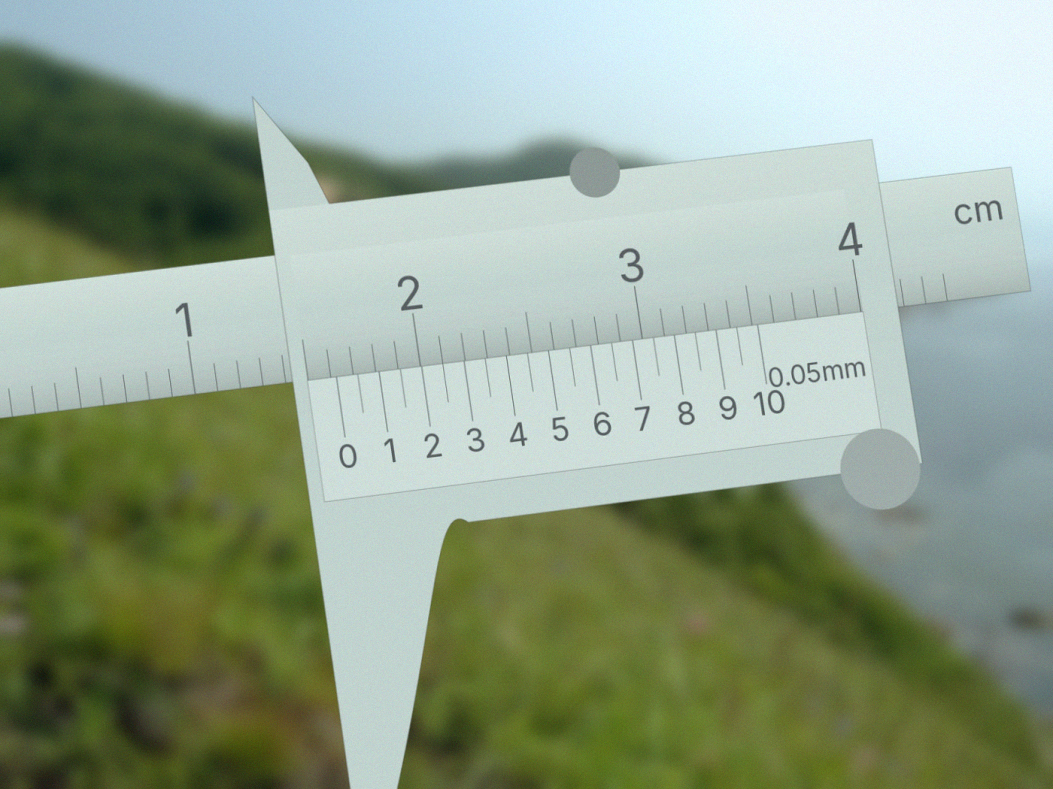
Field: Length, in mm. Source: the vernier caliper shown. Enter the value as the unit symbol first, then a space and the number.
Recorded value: mm 16.25
